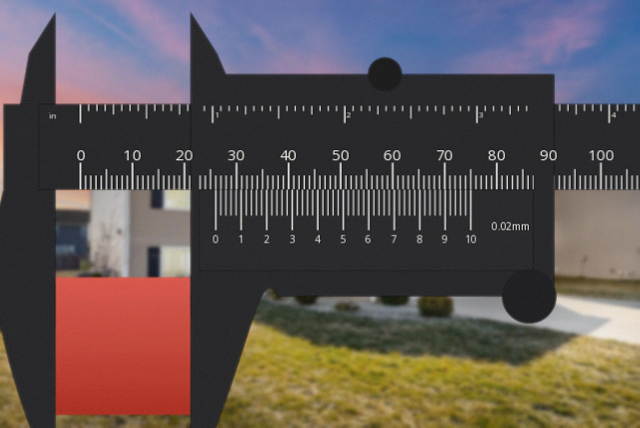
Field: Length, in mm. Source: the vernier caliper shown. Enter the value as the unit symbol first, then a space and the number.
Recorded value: mm 26.0
